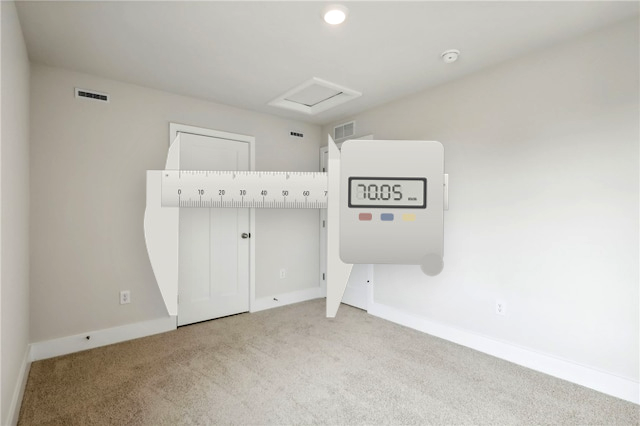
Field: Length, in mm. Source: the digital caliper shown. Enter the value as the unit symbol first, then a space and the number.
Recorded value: mm 70.05
